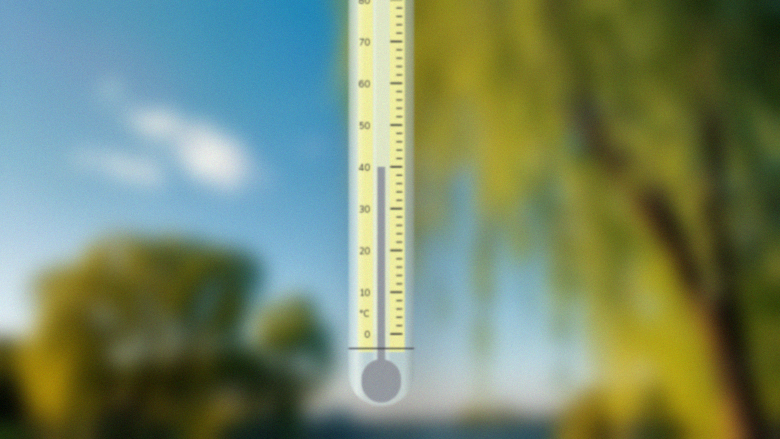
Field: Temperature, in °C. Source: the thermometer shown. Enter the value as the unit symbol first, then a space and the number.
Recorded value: °C 40
